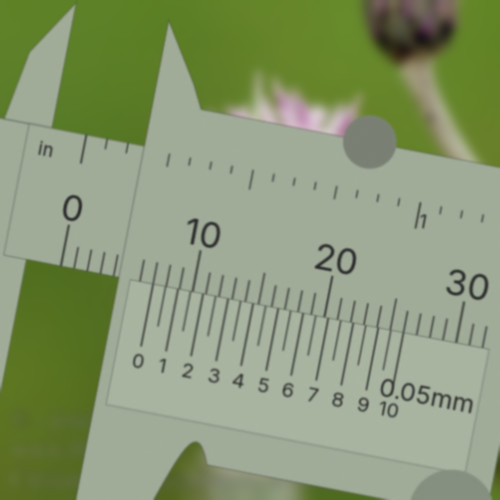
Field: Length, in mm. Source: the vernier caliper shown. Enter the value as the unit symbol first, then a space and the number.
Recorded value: mm 7.0
